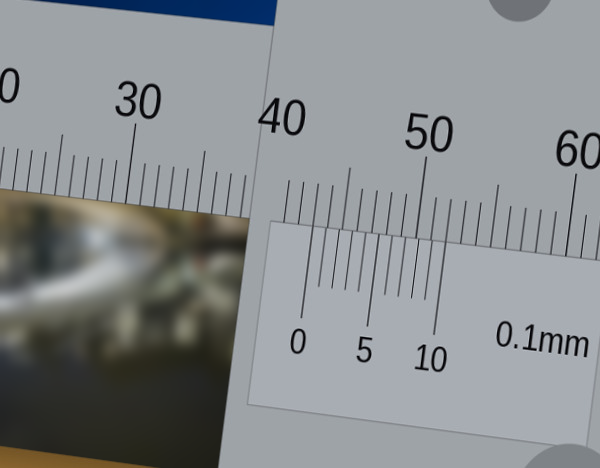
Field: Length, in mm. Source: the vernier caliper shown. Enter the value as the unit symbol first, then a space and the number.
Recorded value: mm 43.0
